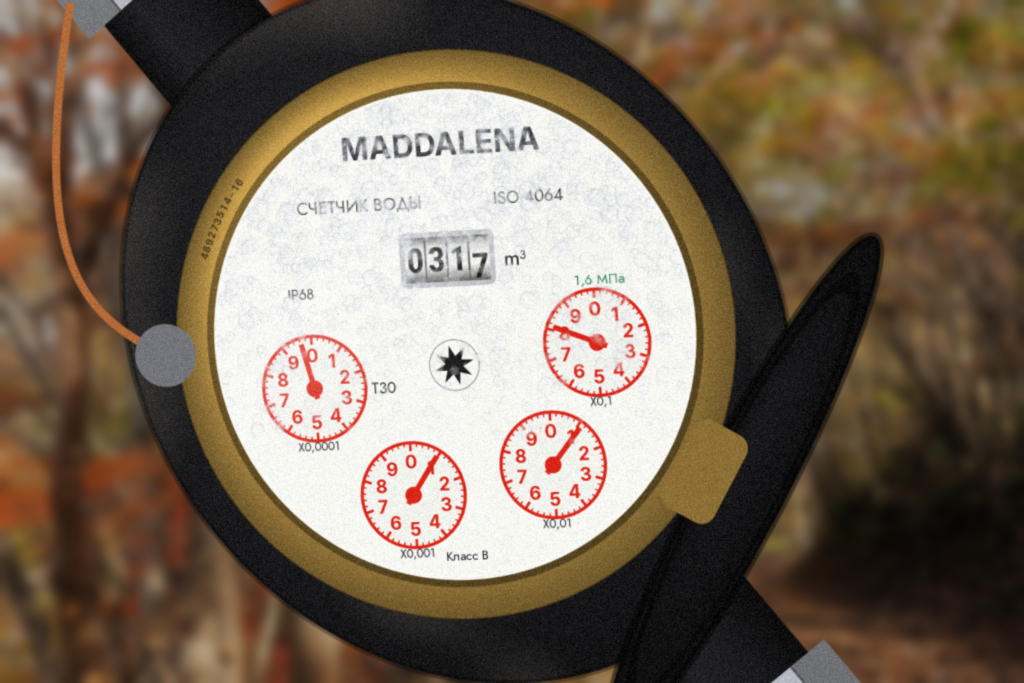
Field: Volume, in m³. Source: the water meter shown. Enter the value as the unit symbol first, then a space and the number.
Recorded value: m³ 316.8109
